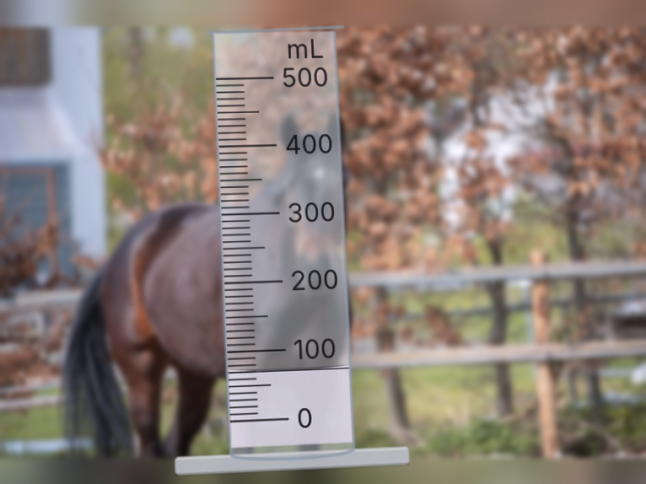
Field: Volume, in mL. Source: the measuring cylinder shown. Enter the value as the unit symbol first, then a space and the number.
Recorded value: mL 70
